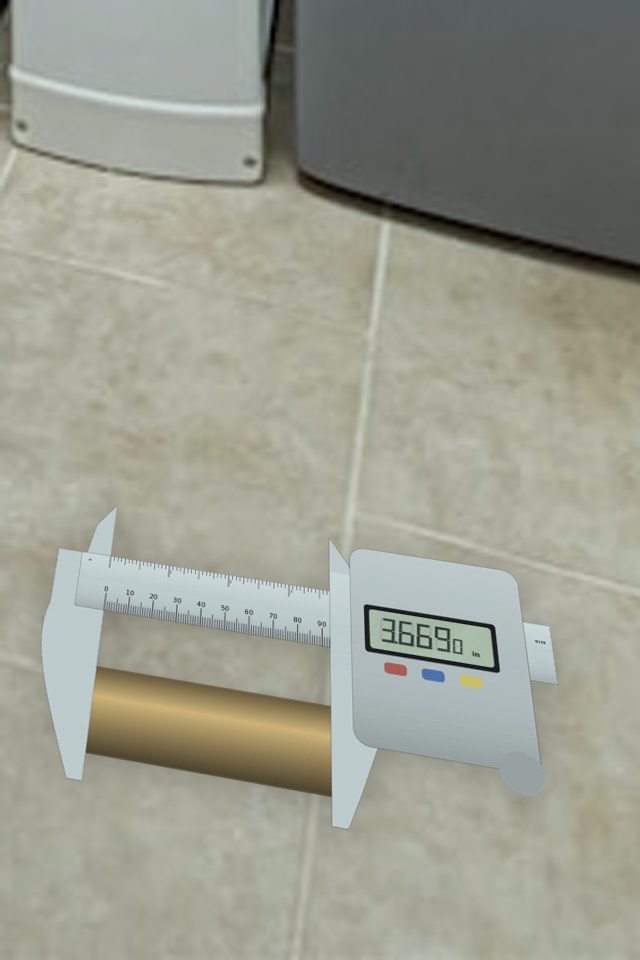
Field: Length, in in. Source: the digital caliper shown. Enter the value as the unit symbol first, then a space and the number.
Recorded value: in 3.6690
